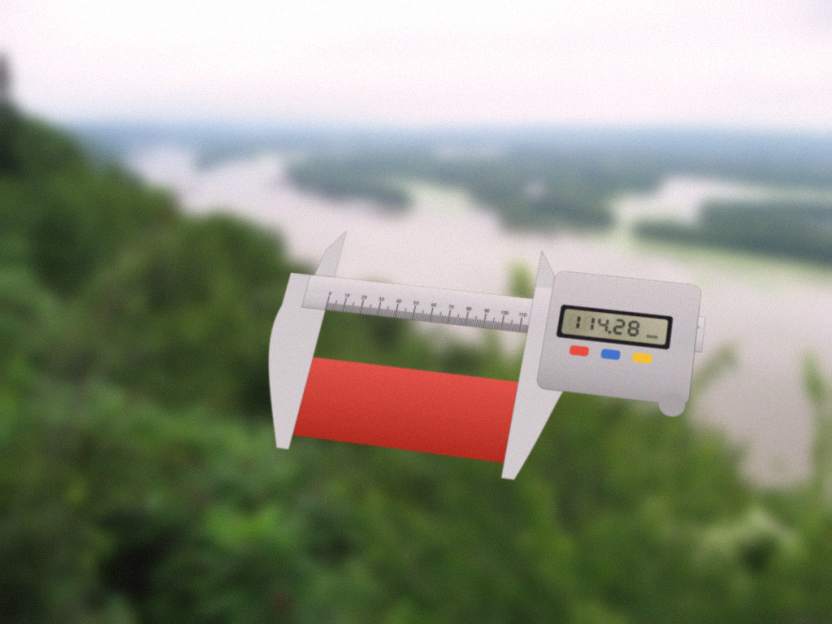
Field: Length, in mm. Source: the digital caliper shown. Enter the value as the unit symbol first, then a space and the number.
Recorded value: mm 114.28
